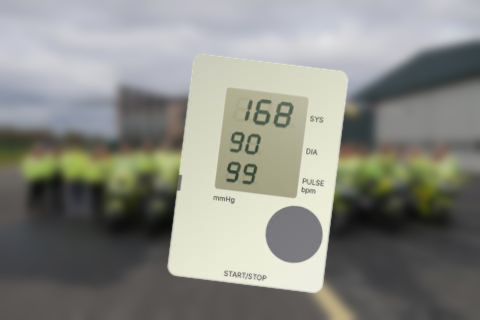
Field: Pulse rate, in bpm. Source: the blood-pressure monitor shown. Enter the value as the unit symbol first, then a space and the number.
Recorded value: bpm 99
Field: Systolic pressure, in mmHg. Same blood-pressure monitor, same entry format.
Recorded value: mmHg 168
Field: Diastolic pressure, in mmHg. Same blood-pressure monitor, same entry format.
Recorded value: mmHg 90
